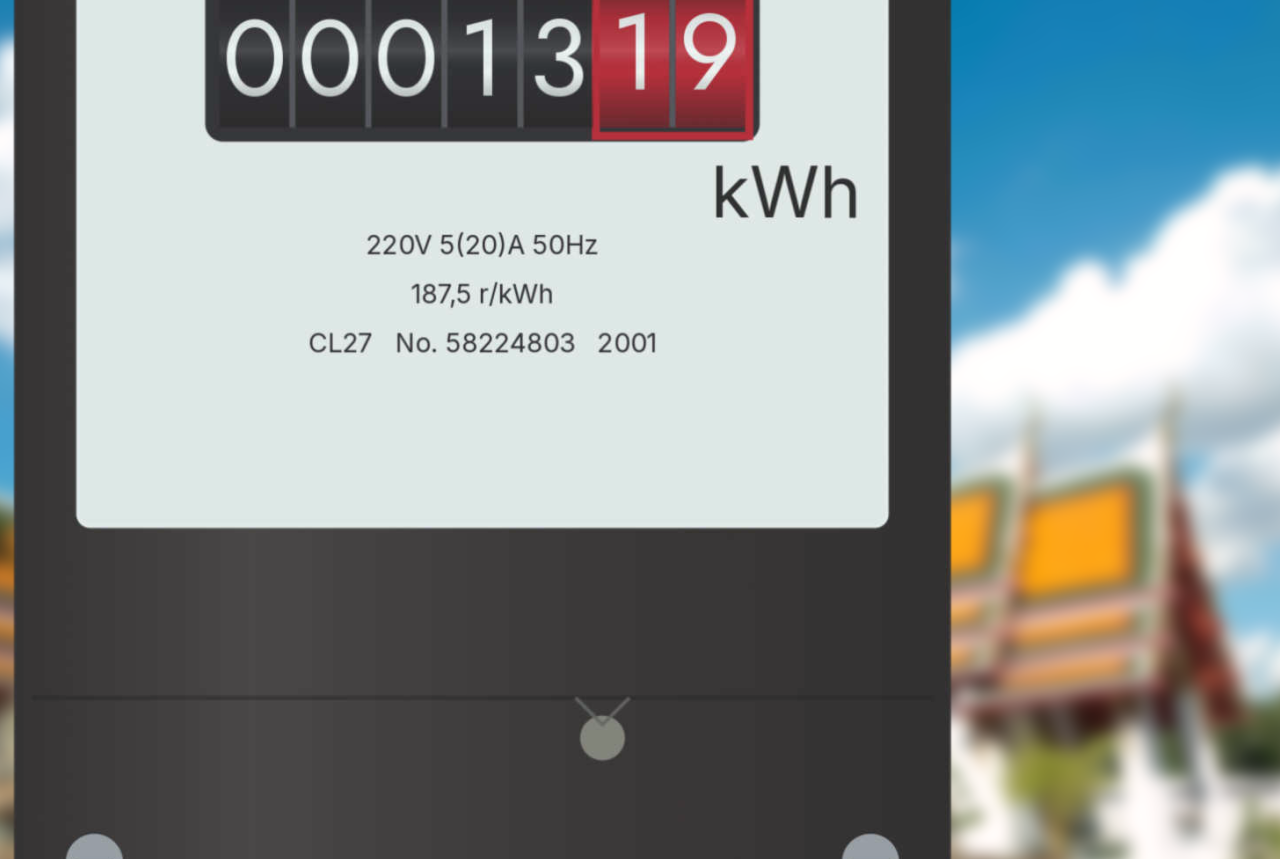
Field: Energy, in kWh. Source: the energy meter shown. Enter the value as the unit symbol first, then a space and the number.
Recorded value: kWh 13.19
